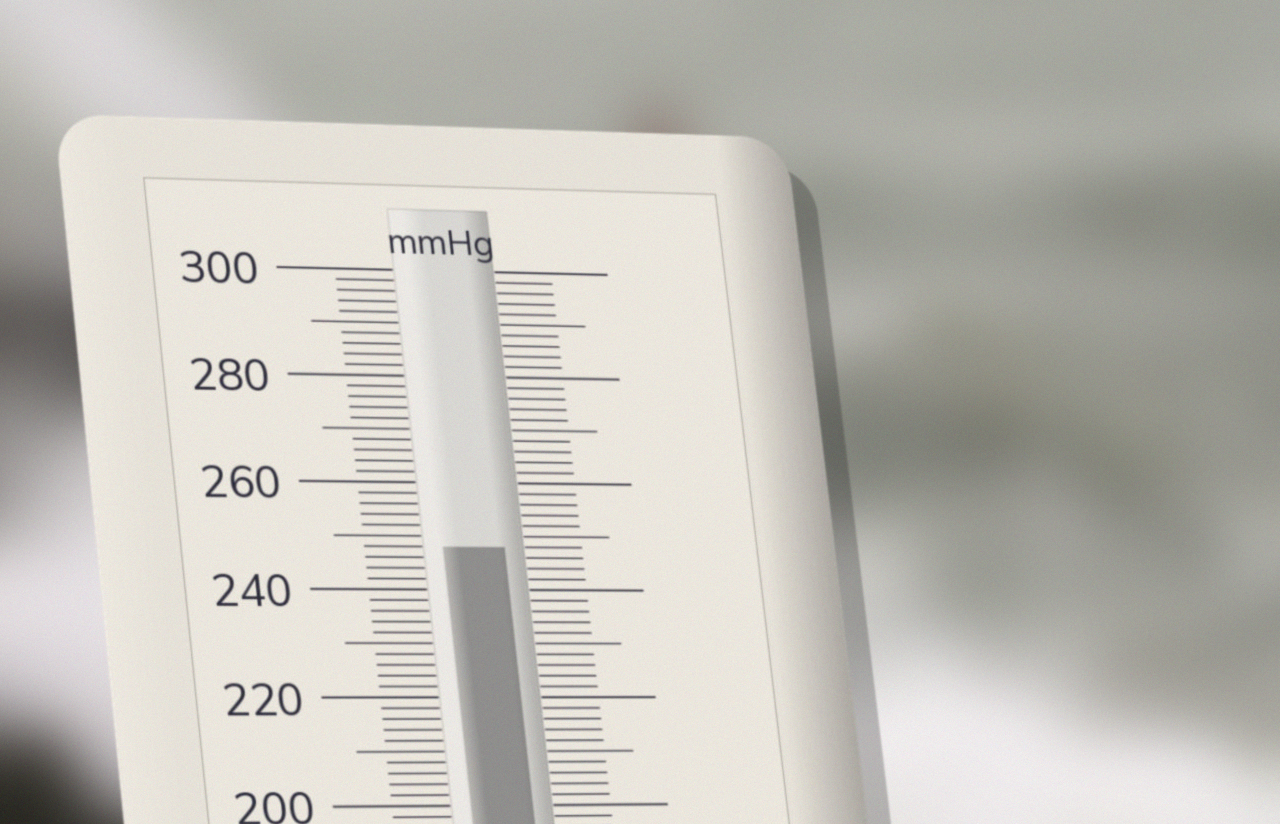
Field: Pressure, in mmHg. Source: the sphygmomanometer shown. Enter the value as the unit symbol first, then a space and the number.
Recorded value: mmHg 248
